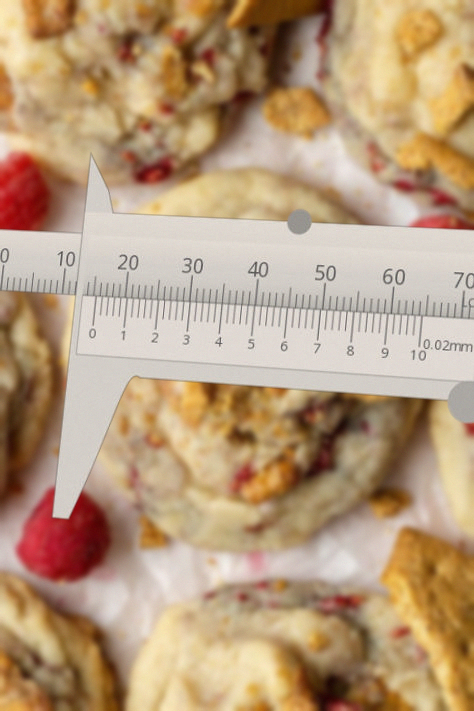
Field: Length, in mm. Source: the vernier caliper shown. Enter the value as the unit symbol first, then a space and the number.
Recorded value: mm 15.4
